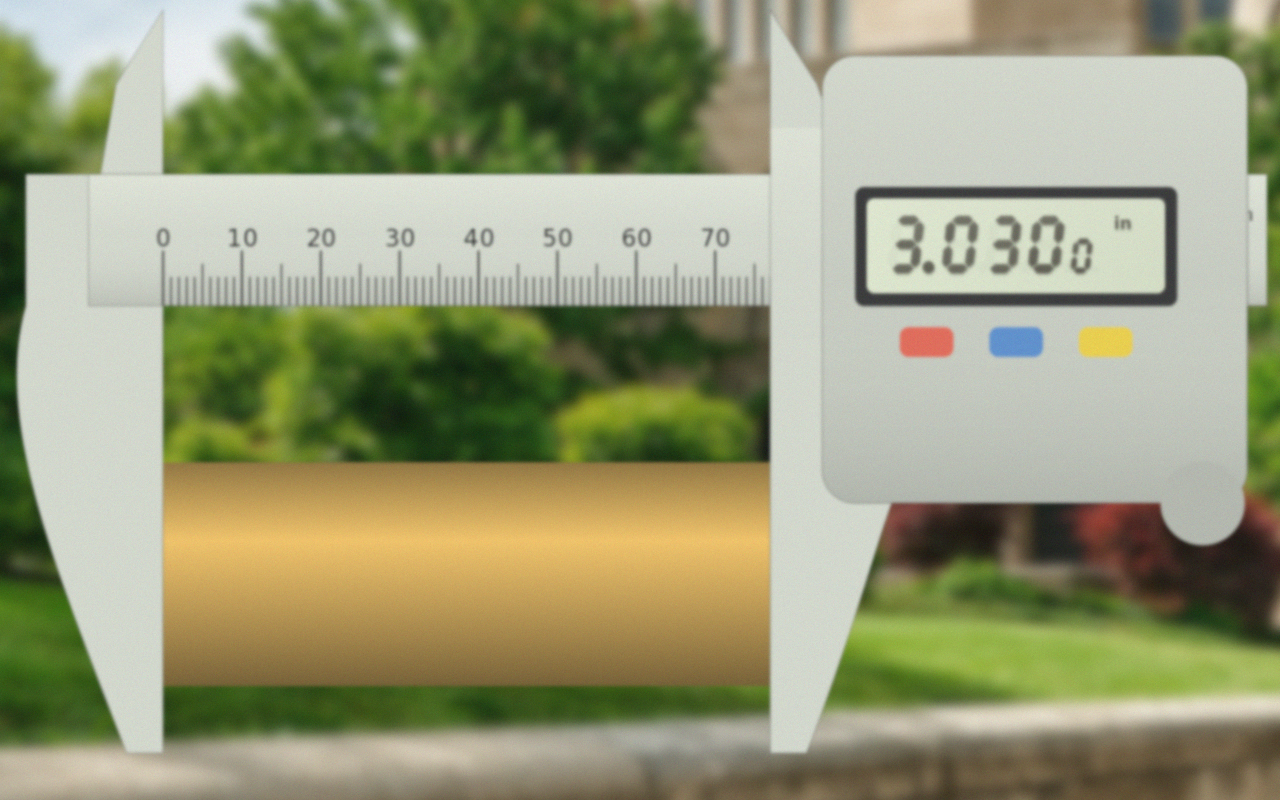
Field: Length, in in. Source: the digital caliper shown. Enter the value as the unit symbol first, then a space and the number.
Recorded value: in 3.0300
